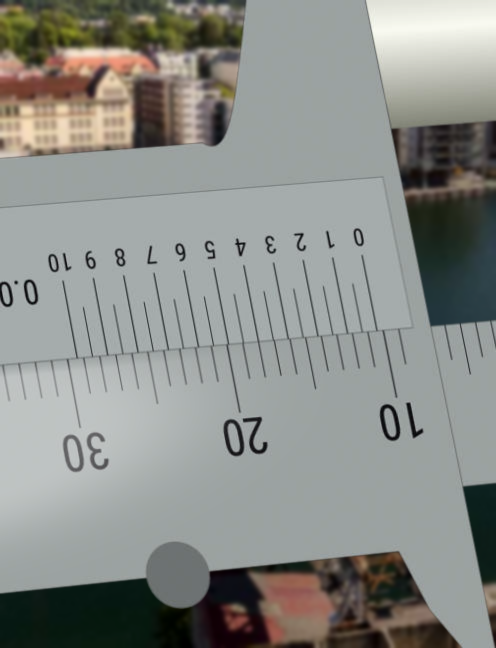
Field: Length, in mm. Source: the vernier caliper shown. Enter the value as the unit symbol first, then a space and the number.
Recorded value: mm 10.4
